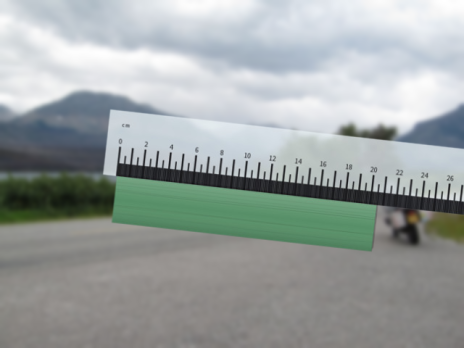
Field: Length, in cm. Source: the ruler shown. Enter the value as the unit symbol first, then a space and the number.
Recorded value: cm 20.5
